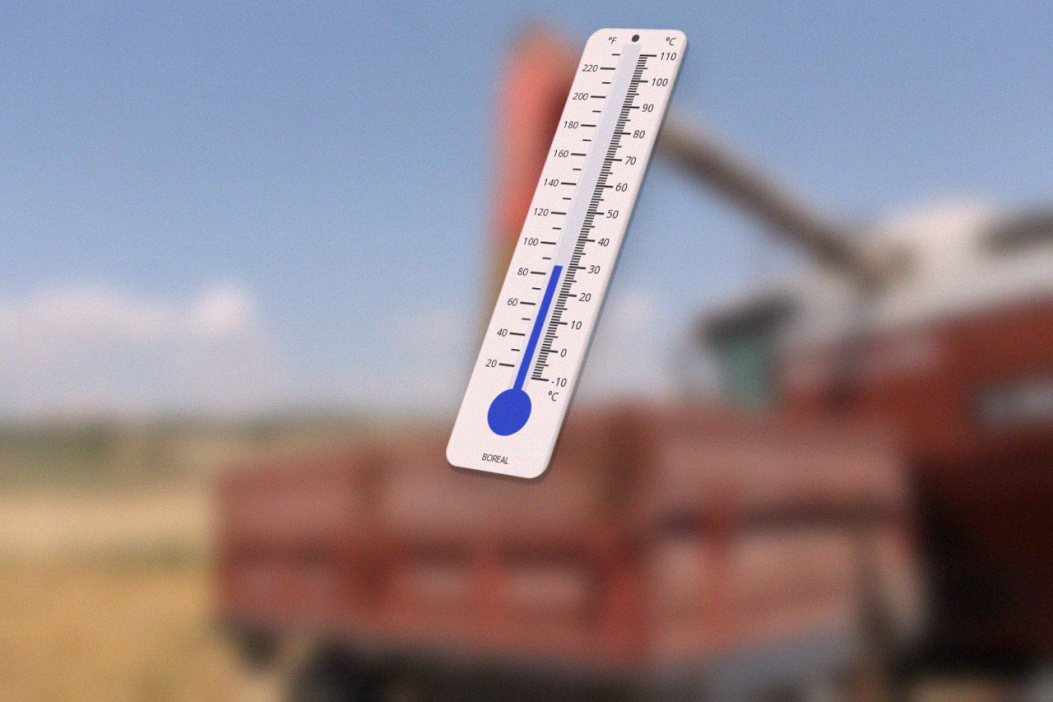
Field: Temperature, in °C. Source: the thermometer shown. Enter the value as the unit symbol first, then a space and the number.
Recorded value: °C 30
